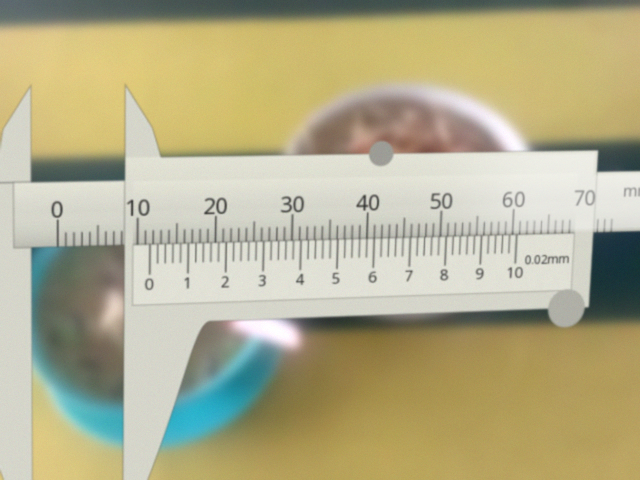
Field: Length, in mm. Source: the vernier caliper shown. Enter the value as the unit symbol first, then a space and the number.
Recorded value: mm 11.6
